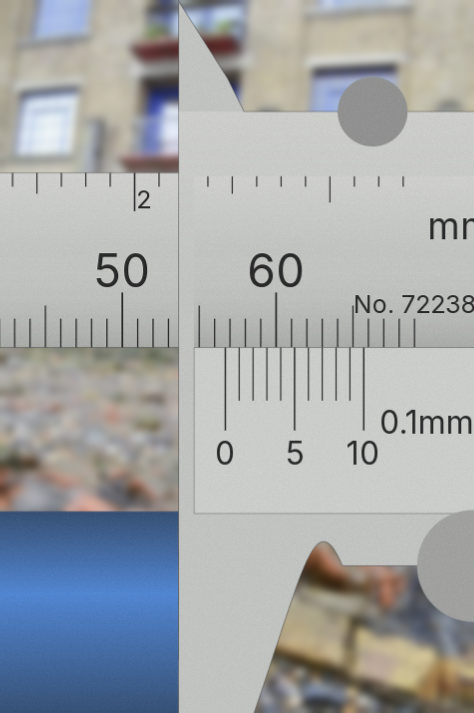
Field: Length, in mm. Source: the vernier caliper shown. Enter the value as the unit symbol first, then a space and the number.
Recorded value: mm 56.7
